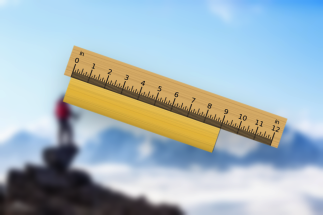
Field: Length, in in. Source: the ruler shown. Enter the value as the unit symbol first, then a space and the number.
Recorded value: in 9
